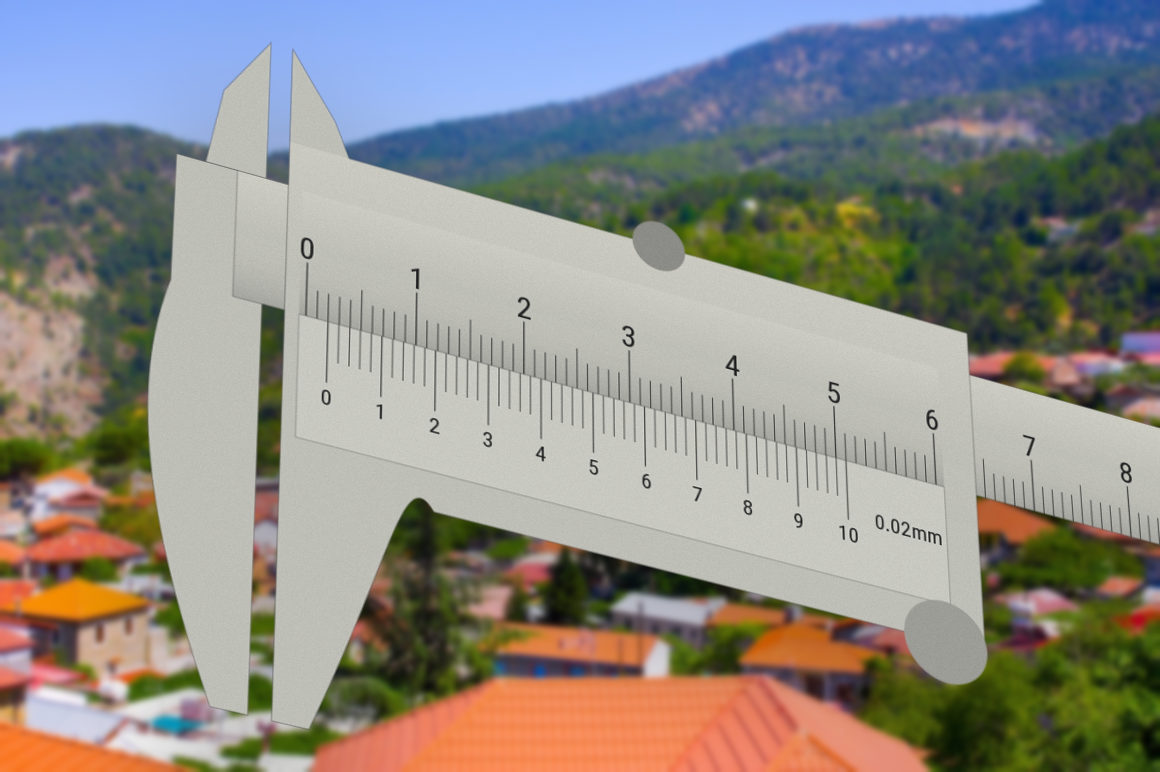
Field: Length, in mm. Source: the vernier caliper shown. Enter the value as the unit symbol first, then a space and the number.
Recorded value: mm 2.0
